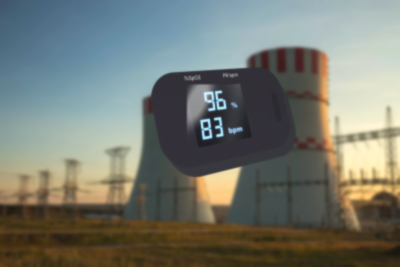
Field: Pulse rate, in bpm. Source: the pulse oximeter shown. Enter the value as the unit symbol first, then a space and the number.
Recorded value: bpm 83
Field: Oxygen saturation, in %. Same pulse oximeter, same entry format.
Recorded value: % 96
